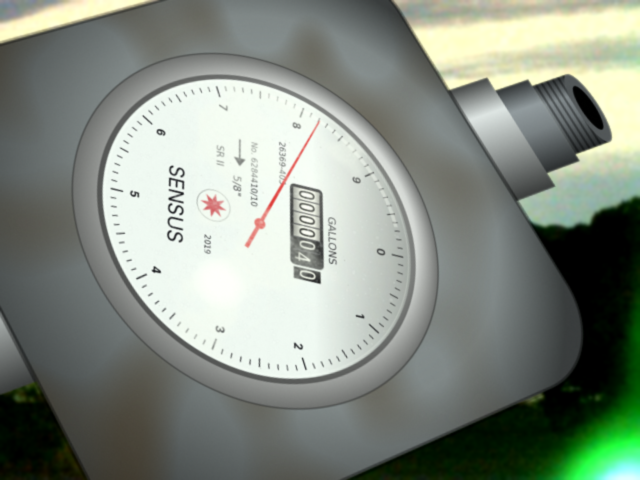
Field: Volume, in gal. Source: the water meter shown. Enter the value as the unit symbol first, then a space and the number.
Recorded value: gal 38.2
